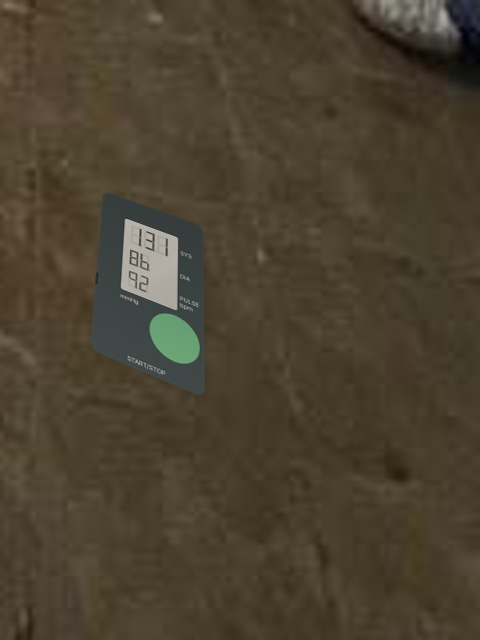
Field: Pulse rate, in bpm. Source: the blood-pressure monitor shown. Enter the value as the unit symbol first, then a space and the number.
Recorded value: bpm 92
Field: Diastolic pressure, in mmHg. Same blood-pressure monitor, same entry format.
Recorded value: mmHg 86
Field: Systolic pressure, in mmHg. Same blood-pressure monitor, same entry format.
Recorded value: mmHg 131
